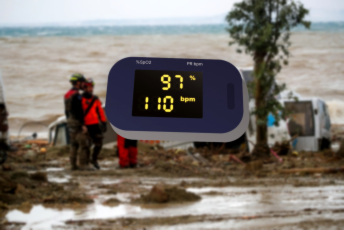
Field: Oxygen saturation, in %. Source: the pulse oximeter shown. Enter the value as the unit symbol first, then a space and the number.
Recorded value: % 97
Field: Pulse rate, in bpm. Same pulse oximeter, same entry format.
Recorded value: bpm 110
